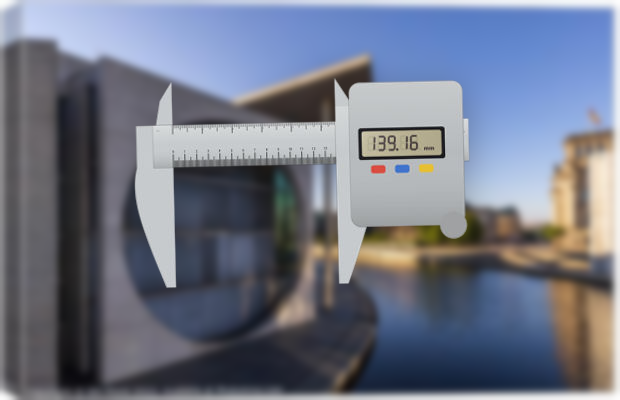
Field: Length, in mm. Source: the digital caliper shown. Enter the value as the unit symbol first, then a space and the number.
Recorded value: mm 139.16
